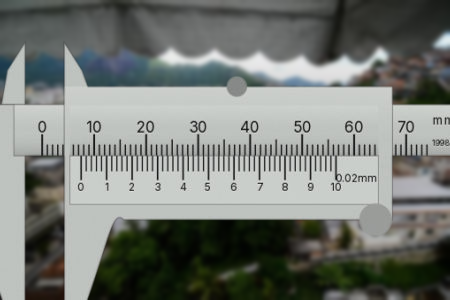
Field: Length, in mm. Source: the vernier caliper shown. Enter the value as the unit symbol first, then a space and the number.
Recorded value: mm 7.5
